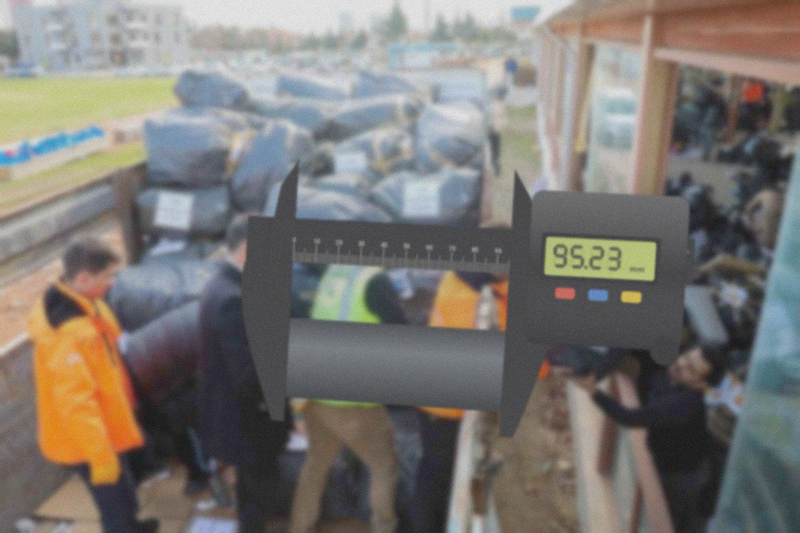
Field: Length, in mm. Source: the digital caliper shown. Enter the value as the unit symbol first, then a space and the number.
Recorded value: mm 95.23
